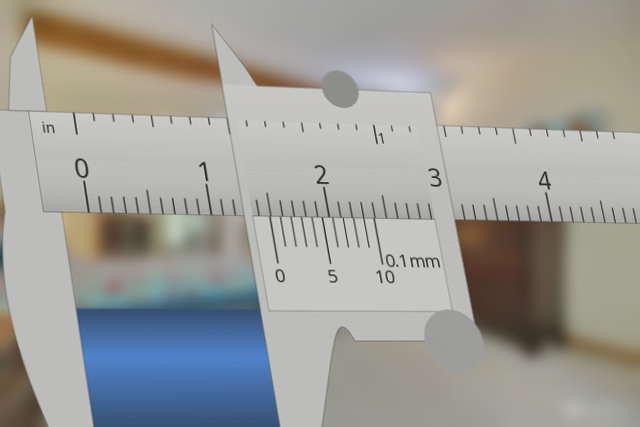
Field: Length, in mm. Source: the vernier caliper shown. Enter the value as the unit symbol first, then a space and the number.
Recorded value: mm 14.9
